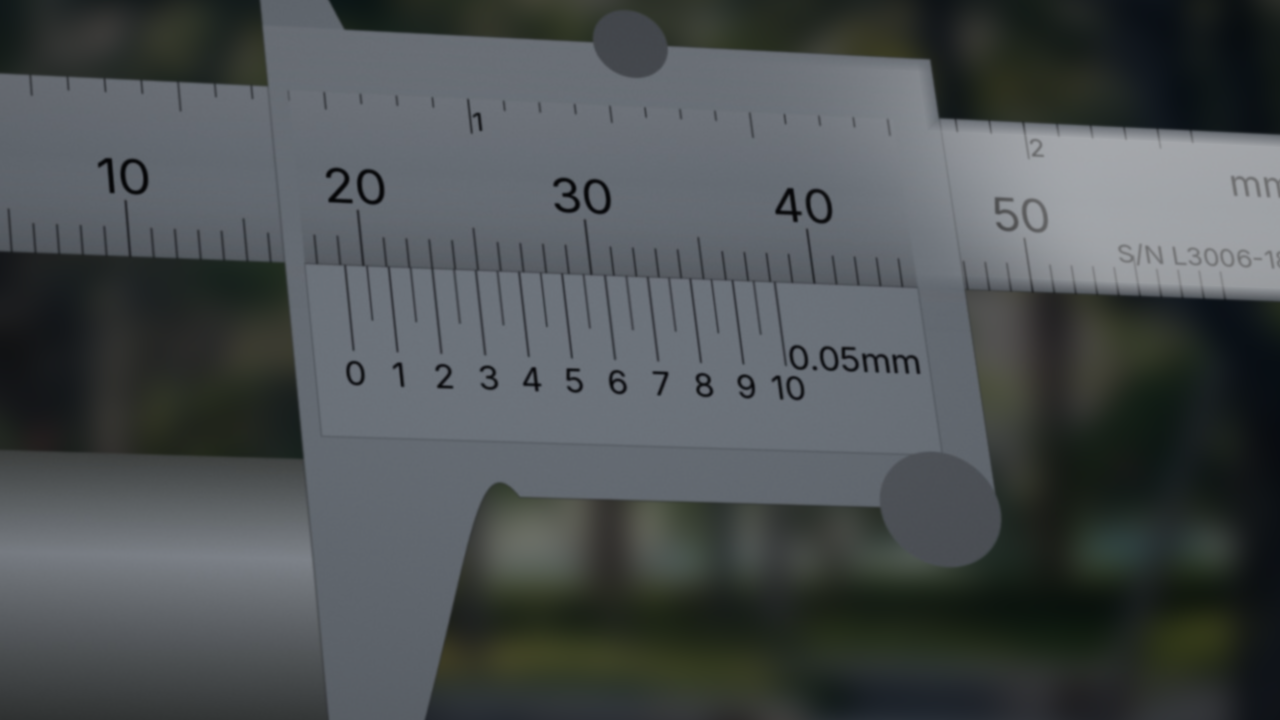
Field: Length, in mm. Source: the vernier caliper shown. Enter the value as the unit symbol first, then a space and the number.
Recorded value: mm 19.2
